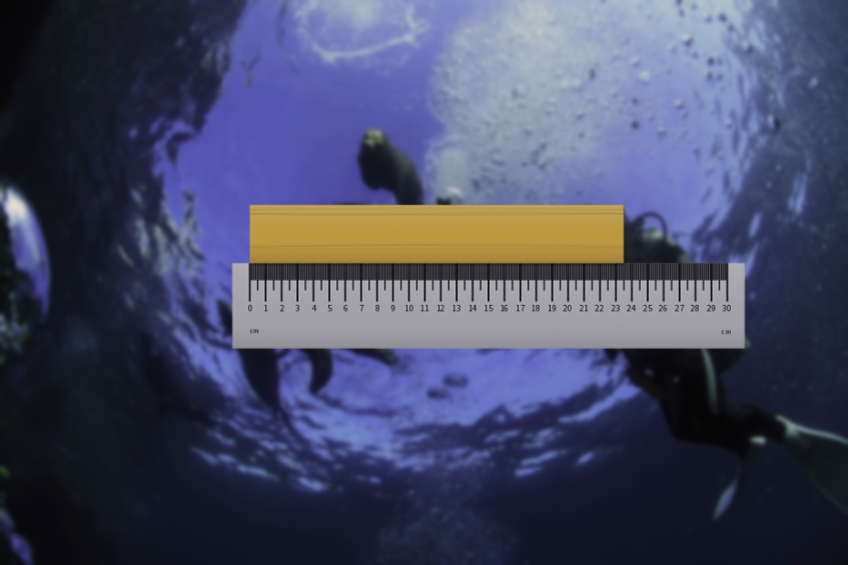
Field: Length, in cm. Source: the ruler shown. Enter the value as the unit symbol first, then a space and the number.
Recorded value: cm 23.5
